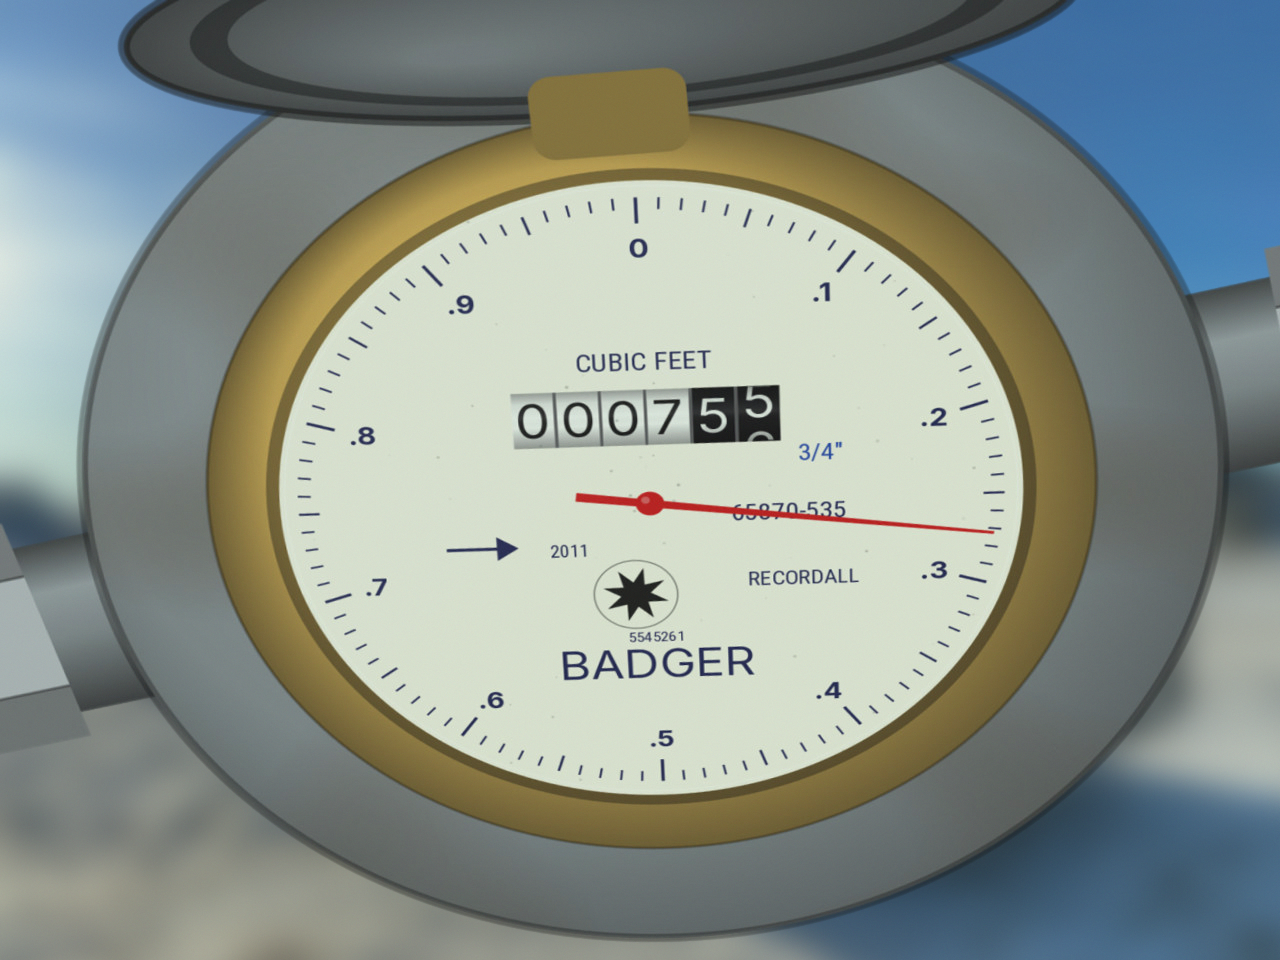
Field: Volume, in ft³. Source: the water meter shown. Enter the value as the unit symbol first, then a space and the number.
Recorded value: ft³ 755.27
